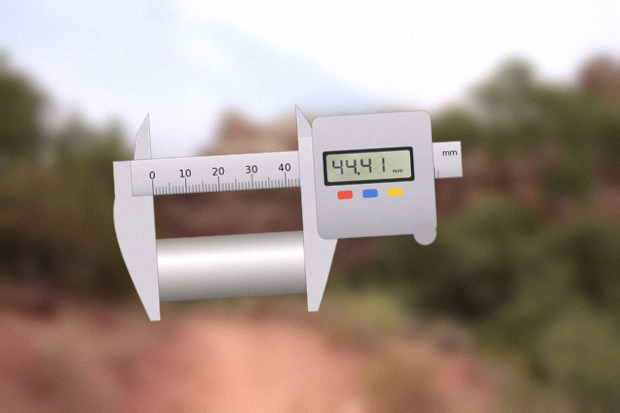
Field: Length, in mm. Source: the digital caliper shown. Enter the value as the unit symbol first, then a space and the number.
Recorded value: mm 44.41
